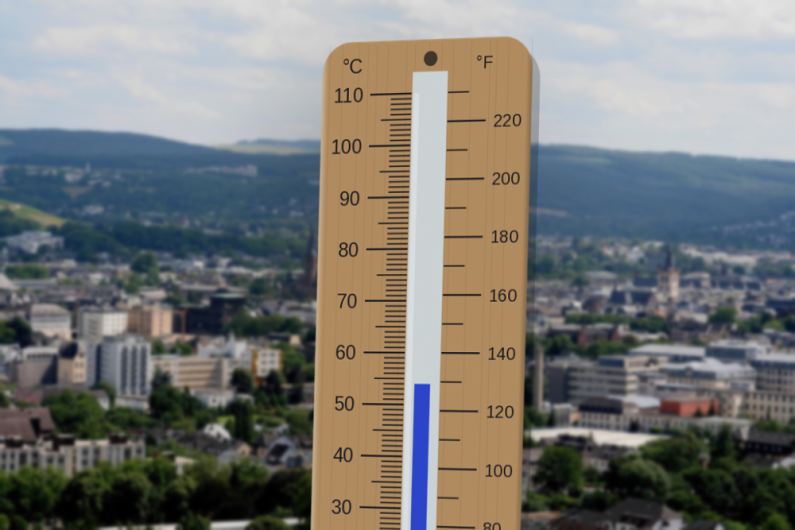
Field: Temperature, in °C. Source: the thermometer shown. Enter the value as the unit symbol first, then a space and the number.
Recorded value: °C 54
